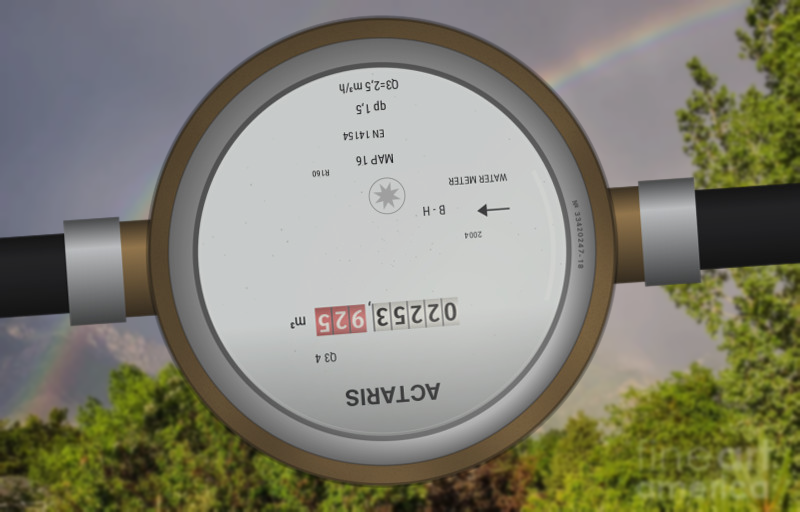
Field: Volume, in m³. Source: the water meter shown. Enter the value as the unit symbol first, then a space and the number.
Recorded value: m³ 2253.925
